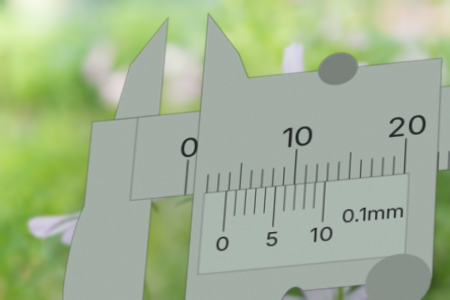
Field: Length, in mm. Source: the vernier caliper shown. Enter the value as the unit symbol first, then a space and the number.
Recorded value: mm 3.8
